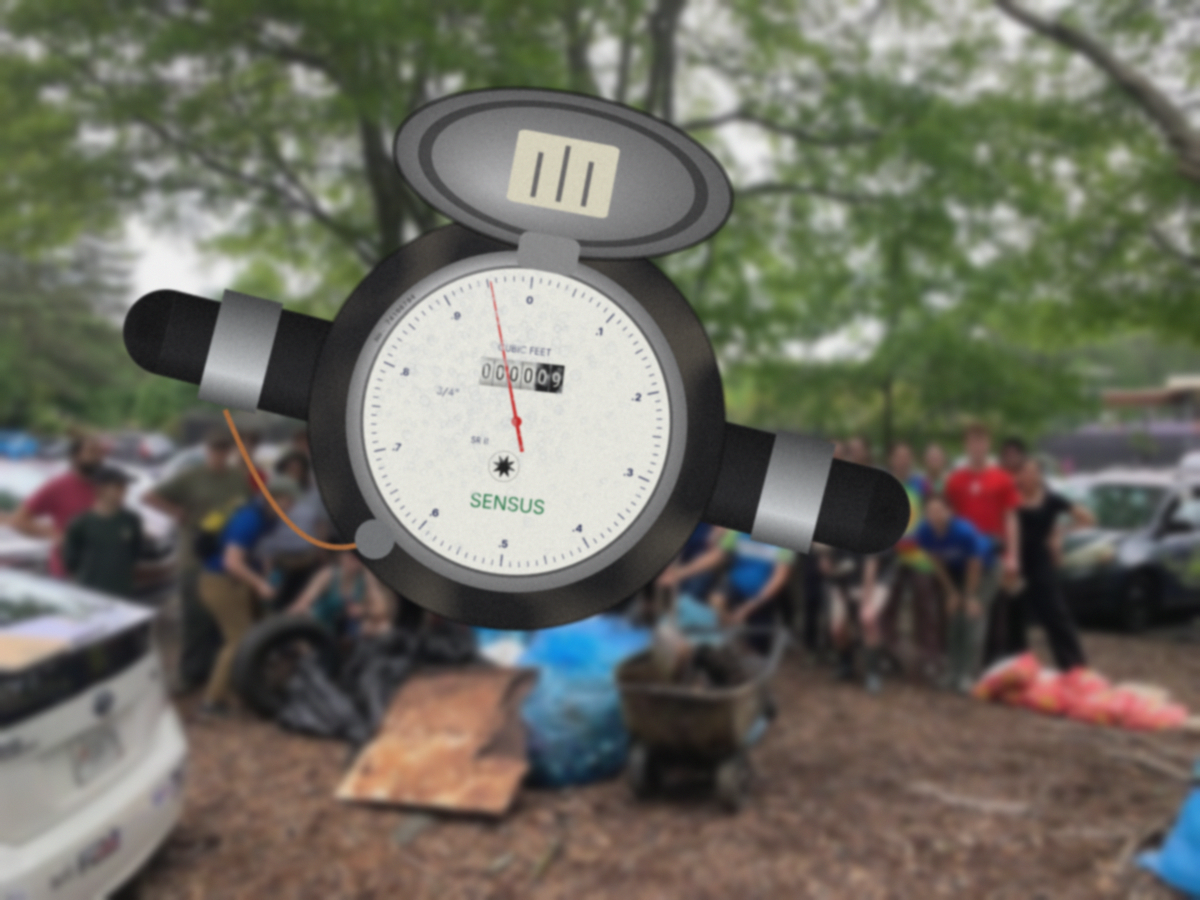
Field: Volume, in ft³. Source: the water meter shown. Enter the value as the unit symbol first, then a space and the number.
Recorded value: ft³ 8.95
